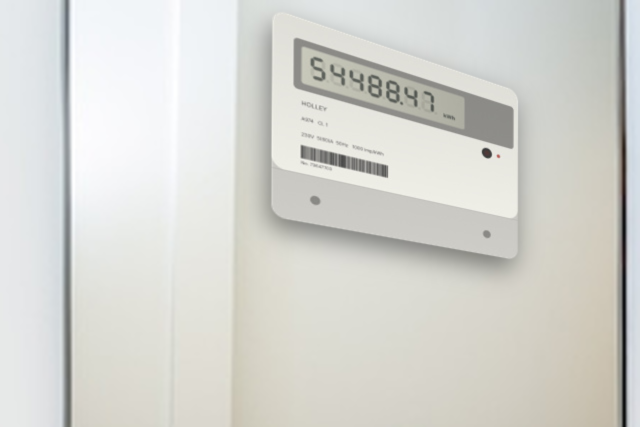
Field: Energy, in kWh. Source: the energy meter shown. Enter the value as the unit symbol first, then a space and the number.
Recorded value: kWh 54488.47
